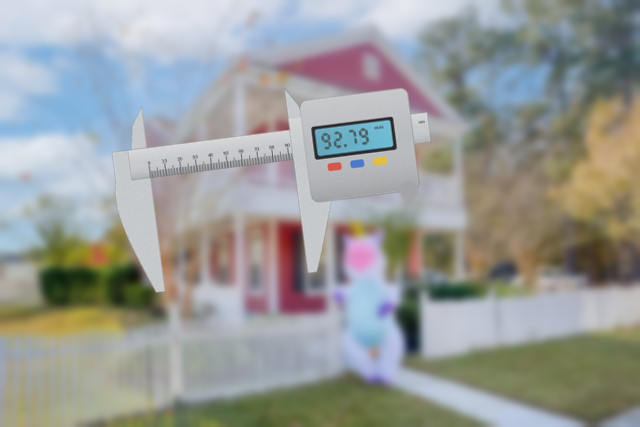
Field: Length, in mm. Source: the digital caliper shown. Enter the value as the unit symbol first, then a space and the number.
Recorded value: mm 92.79
